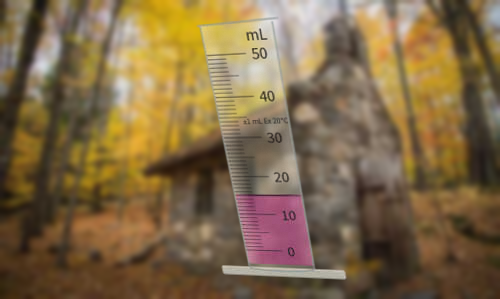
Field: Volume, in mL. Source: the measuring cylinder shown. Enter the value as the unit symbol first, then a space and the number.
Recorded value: mL 15
